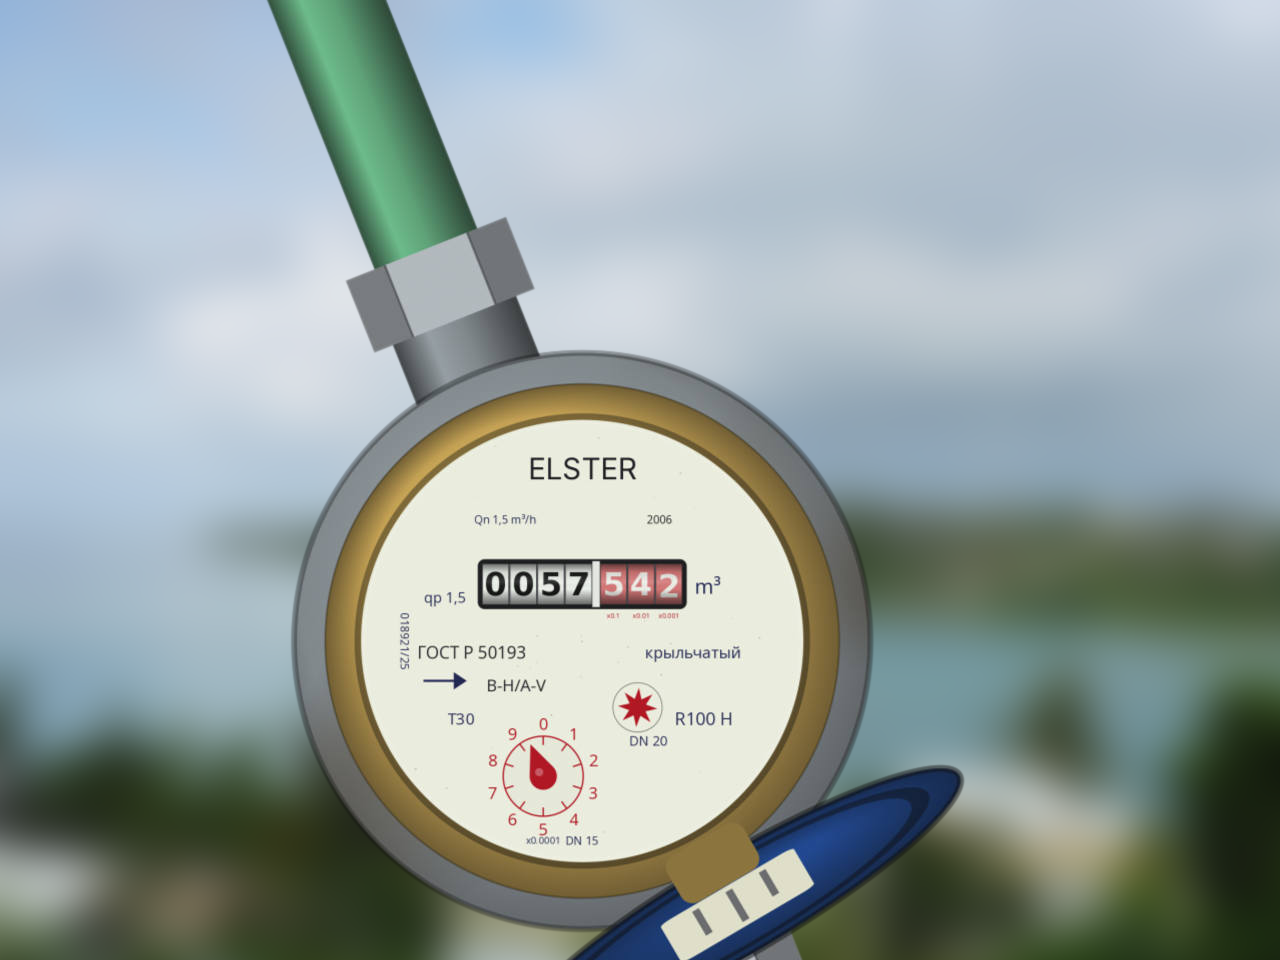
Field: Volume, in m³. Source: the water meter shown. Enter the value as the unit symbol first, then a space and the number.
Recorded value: m³ 57.5419
